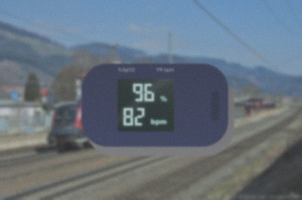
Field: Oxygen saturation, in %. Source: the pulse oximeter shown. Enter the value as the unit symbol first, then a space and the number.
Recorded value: % 96
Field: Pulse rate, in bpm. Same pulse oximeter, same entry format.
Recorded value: bpm 82
